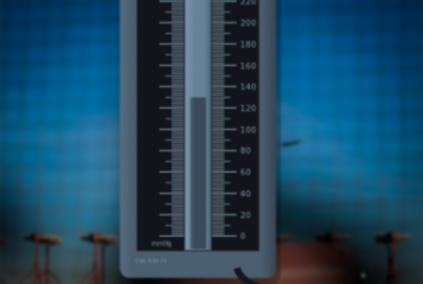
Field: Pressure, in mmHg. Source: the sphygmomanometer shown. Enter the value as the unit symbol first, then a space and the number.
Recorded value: mmHg 130
